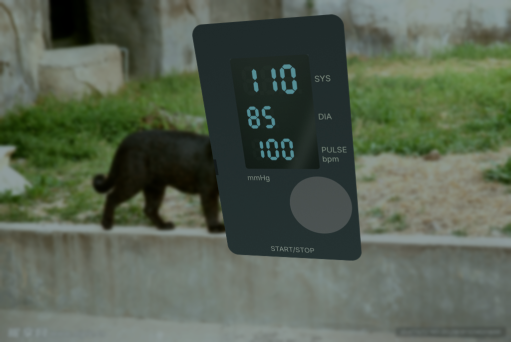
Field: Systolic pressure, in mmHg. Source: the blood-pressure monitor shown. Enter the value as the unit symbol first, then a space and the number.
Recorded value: mmHg 110
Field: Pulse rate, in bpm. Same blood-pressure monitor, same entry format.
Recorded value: bpm 100
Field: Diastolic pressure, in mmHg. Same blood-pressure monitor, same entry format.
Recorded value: mmHg 85
